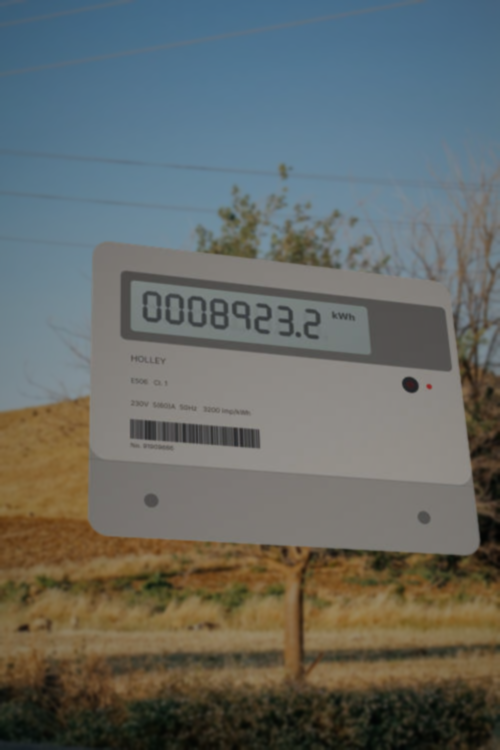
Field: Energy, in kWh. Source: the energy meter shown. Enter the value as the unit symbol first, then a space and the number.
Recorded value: kWh 8923.2
